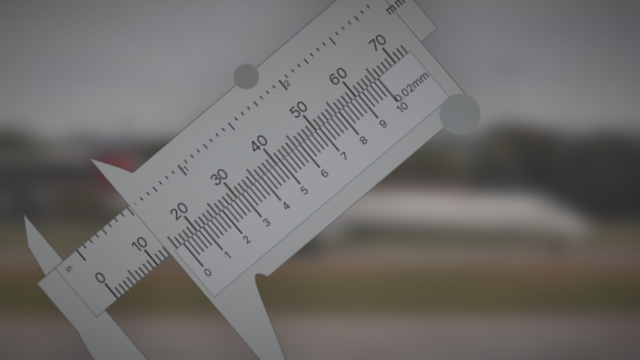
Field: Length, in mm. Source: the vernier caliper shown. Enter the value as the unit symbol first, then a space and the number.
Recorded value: mm 16.5
